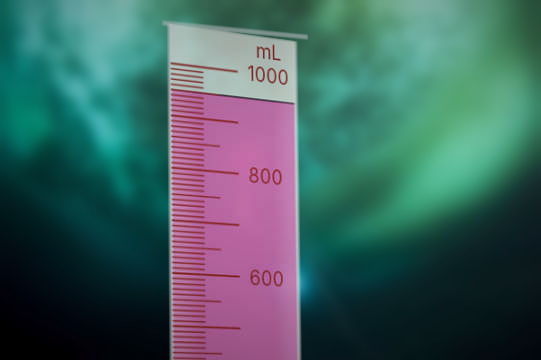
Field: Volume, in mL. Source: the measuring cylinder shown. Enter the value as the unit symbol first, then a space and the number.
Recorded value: mL 950
